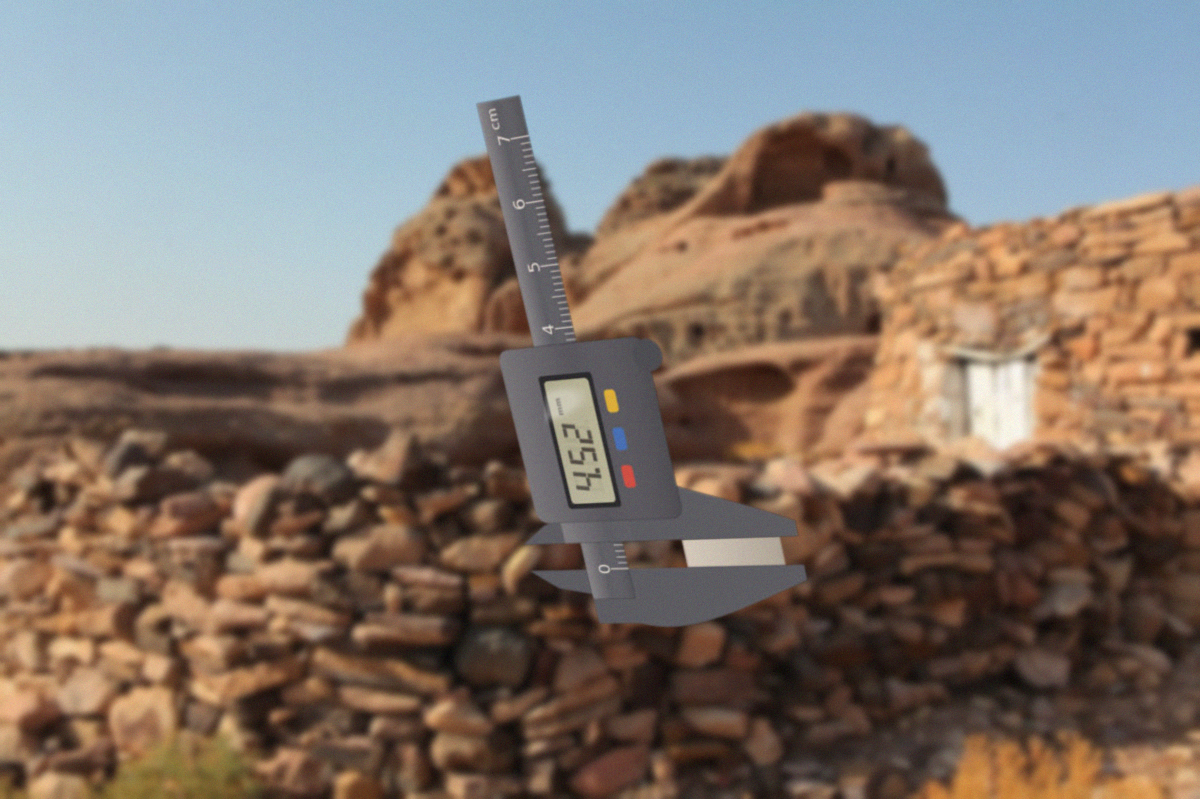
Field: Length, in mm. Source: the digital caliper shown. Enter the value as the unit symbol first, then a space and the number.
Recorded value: mm 4.52
